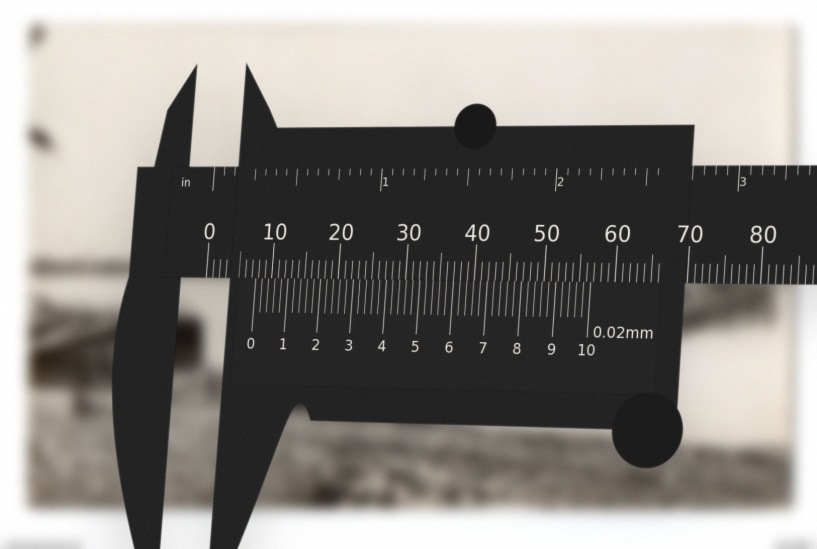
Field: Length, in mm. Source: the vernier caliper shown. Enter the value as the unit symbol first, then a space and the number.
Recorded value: mm 7.6
